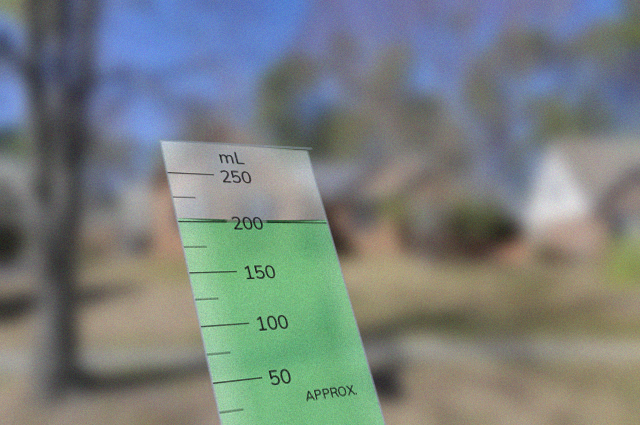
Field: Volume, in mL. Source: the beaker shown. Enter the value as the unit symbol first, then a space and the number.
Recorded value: mL 200
